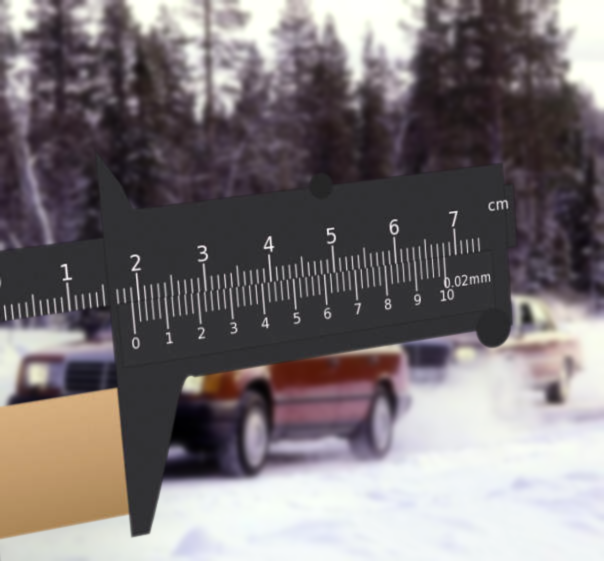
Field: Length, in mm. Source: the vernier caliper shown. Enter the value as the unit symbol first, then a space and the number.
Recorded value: mm 19.0
